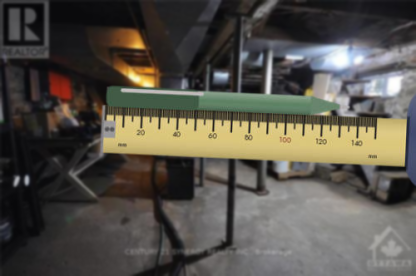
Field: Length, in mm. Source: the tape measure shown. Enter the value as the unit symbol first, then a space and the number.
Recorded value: mm 135
